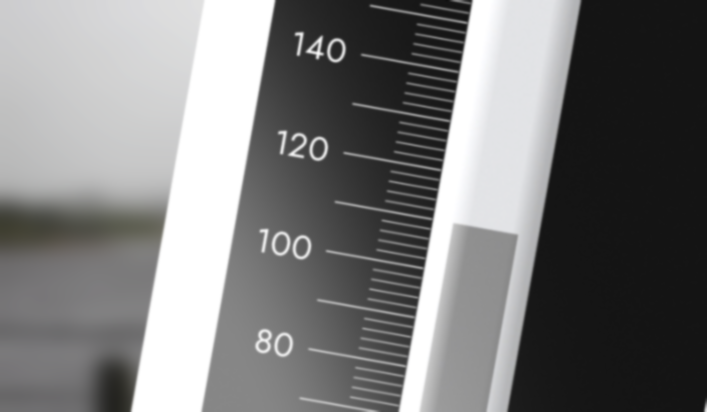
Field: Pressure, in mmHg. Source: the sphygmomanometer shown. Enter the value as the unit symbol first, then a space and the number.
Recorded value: mmHg 110
